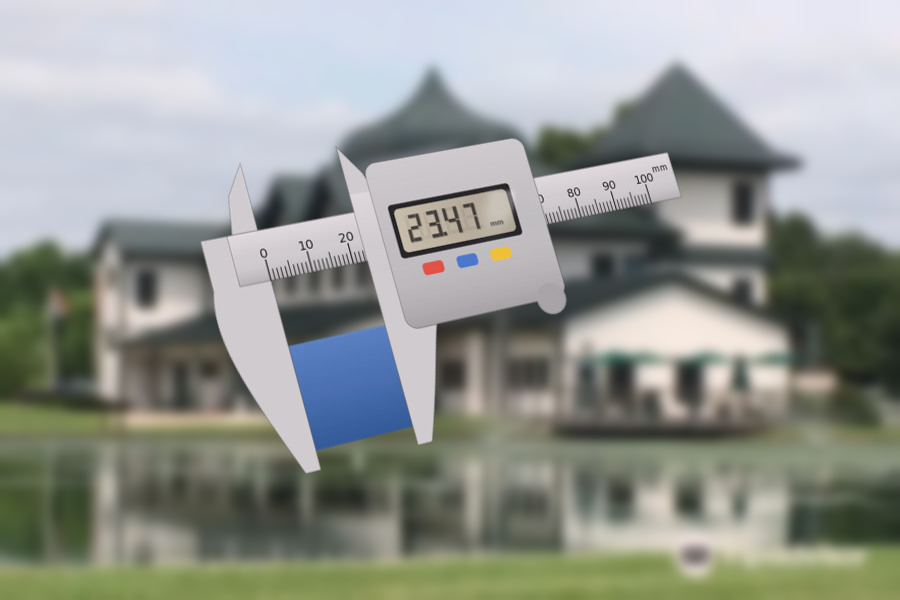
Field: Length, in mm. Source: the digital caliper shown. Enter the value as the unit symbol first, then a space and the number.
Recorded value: mm 23.47
